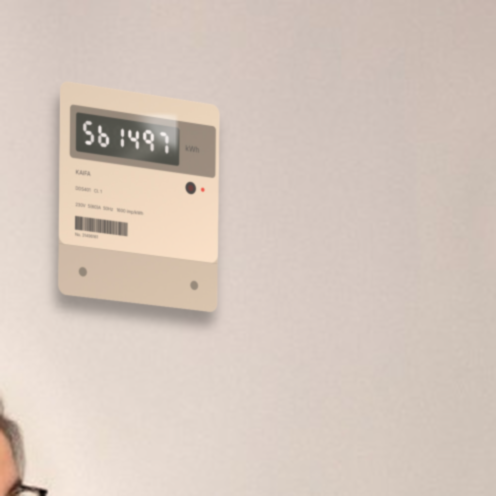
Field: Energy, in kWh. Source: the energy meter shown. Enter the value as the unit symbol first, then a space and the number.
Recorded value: kWh 561497
